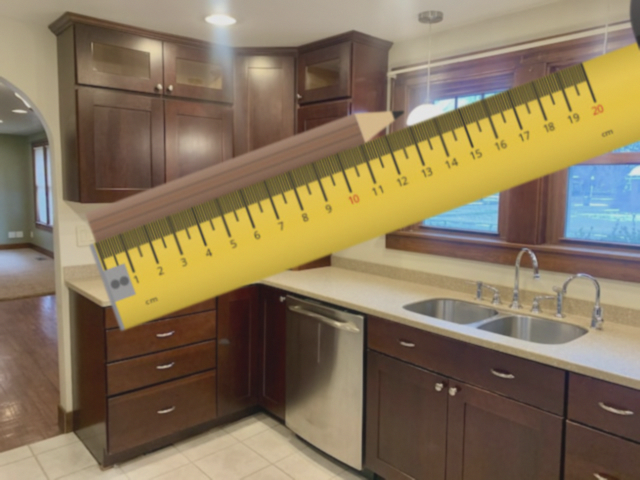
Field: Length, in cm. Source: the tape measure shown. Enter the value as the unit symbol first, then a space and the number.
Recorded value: cm 13
